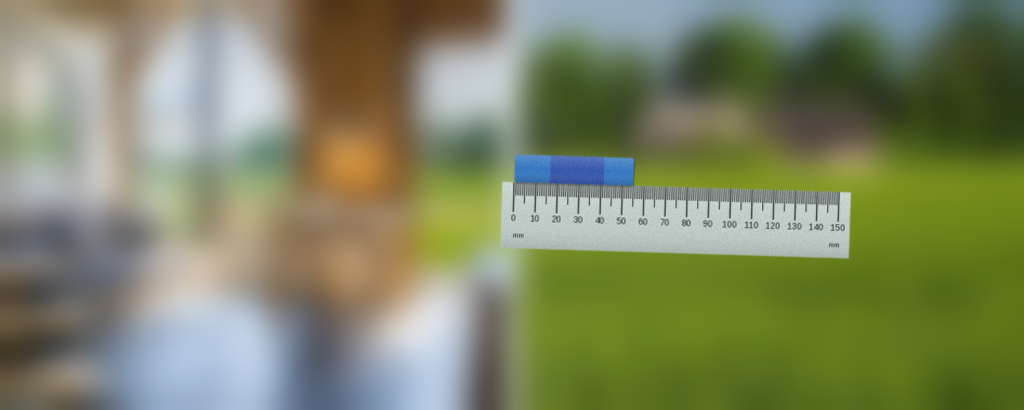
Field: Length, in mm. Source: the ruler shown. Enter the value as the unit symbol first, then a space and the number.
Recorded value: mm 55
